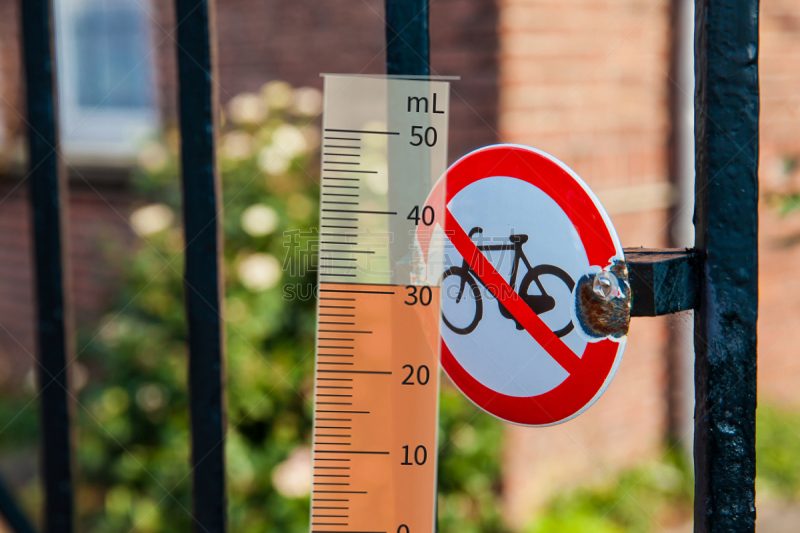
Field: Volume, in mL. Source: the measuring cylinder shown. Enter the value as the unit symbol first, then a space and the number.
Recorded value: mL 31
